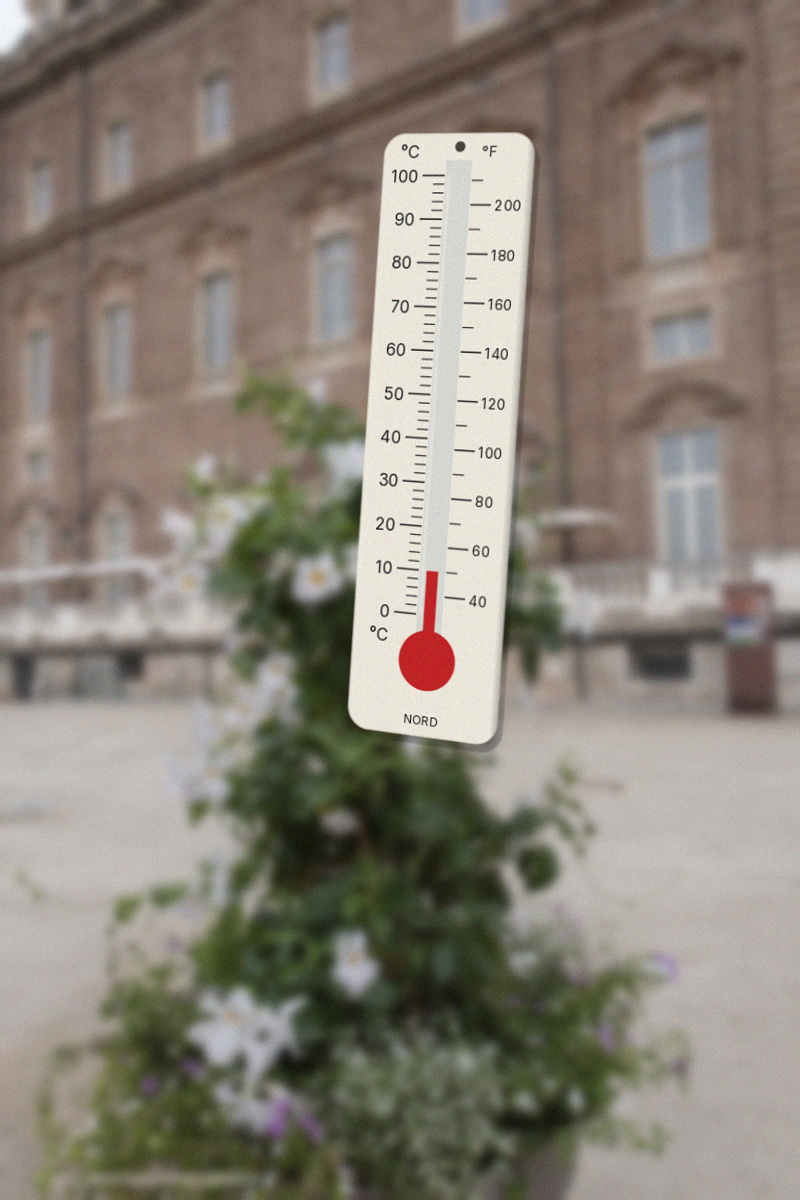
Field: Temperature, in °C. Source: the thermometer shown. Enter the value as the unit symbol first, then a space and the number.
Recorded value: °C 10
